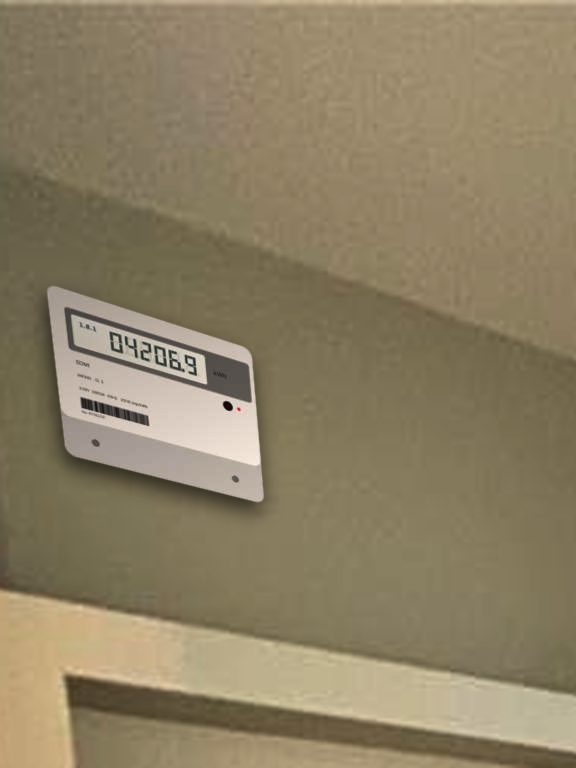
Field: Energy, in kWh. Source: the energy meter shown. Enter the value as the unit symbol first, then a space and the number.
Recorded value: kWh 4206.9
